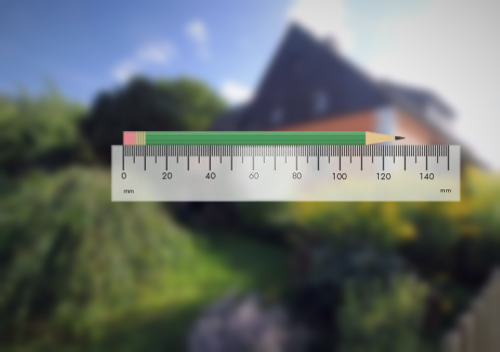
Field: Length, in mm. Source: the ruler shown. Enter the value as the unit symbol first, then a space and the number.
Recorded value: mm 130
